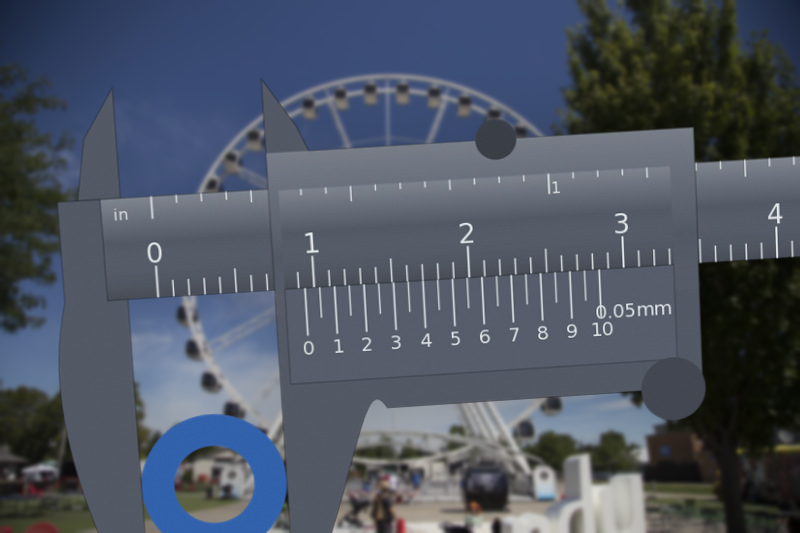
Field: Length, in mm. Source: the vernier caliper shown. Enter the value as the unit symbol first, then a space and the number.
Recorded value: mm 9.4
